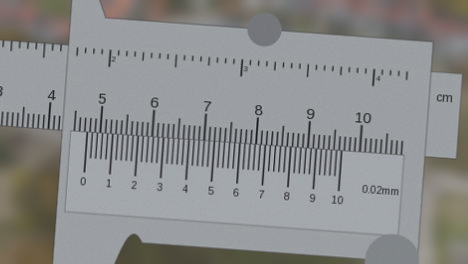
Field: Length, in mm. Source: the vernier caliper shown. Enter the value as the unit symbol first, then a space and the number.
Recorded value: mm 47.5
